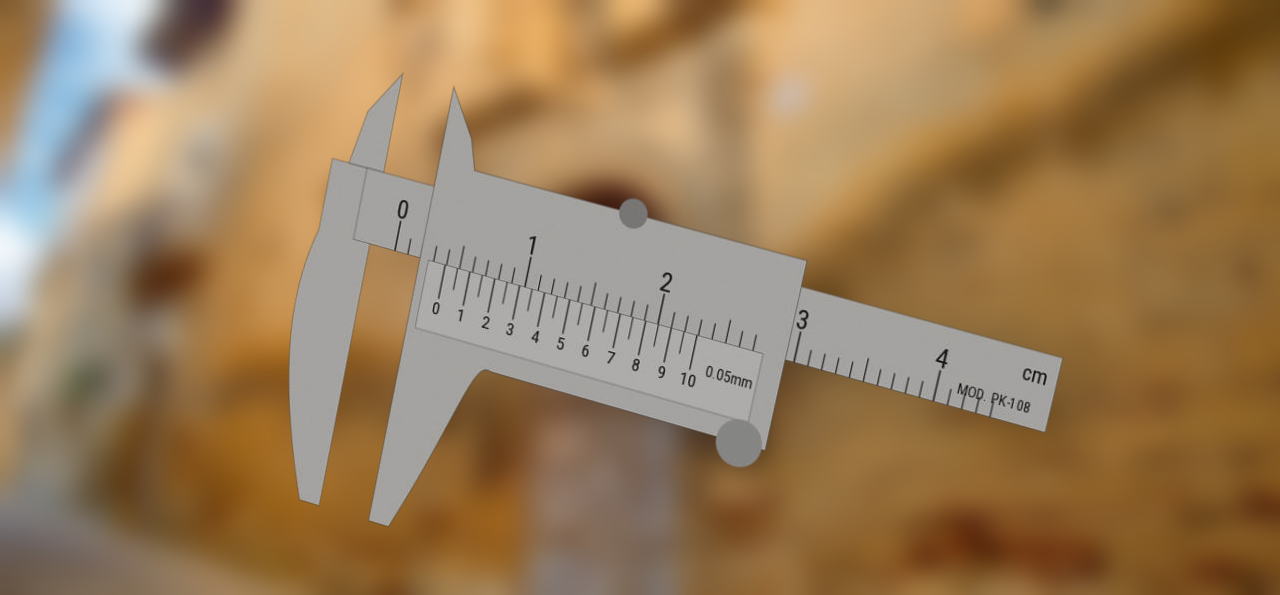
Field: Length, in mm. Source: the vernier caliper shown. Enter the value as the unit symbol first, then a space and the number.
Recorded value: mm 3.9
